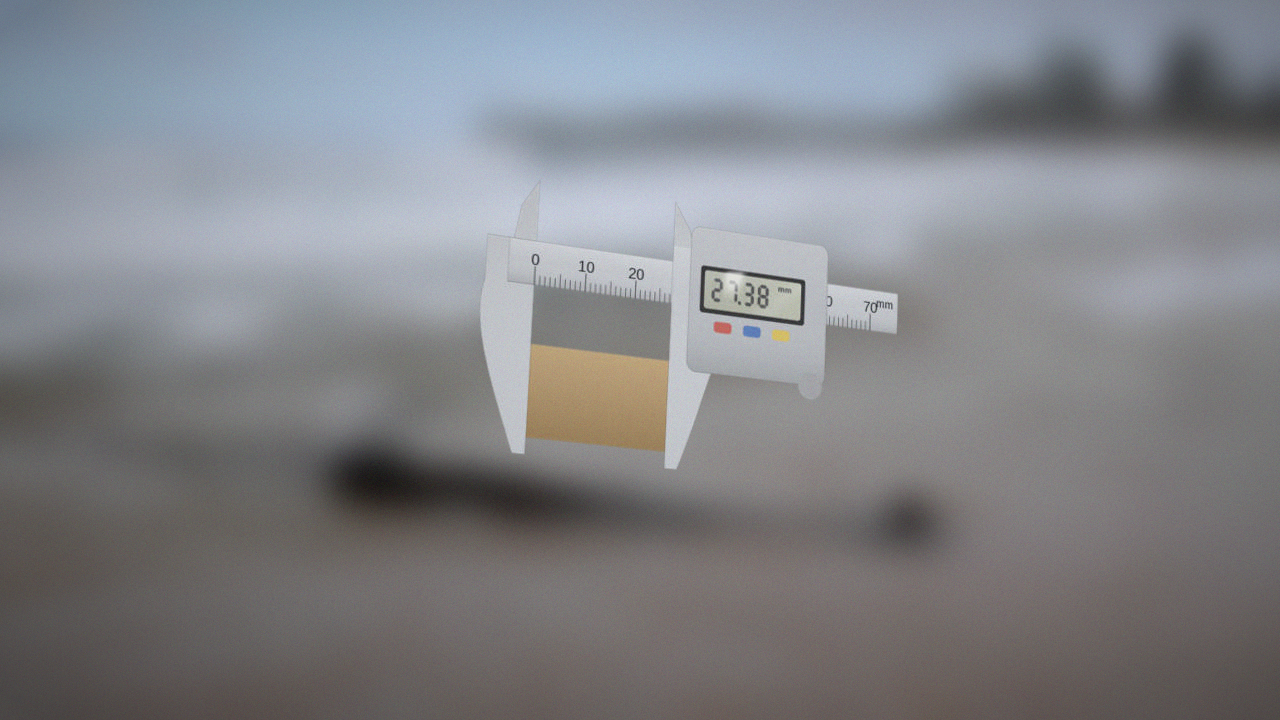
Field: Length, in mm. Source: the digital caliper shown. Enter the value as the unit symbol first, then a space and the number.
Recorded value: mm 27.38
